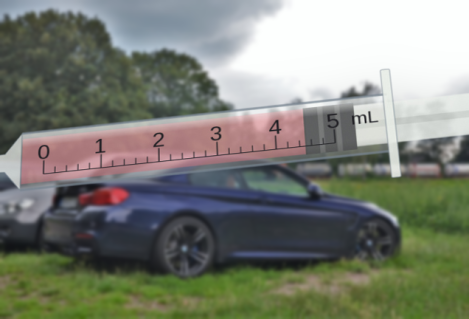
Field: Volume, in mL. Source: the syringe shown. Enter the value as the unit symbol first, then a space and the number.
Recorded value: mL 4.5
